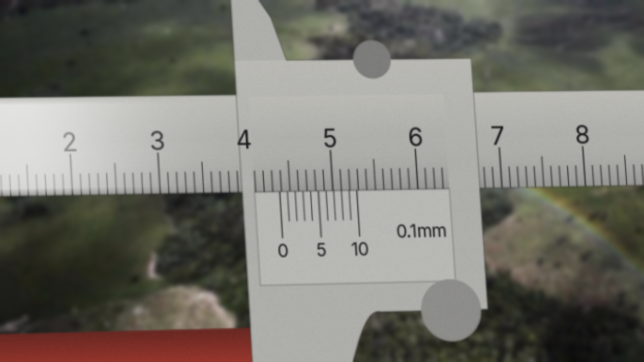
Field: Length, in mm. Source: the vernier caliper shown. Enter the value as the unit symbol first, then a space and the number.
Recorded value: mm 43.8
